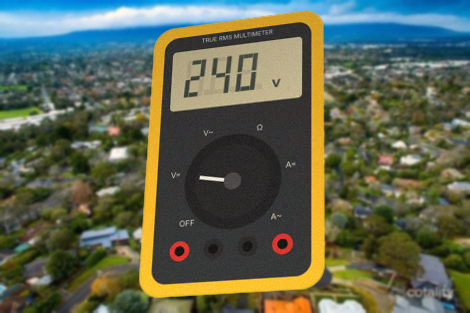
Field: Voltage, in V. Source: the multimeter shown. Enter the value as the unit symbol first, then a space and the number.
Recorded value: V 240
